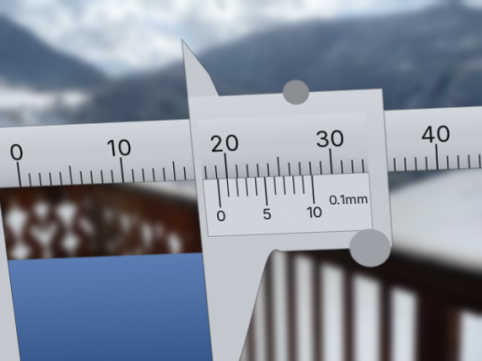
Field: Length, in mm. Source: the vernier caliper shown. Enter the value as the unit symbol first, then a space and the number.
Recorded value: mm 19.1
